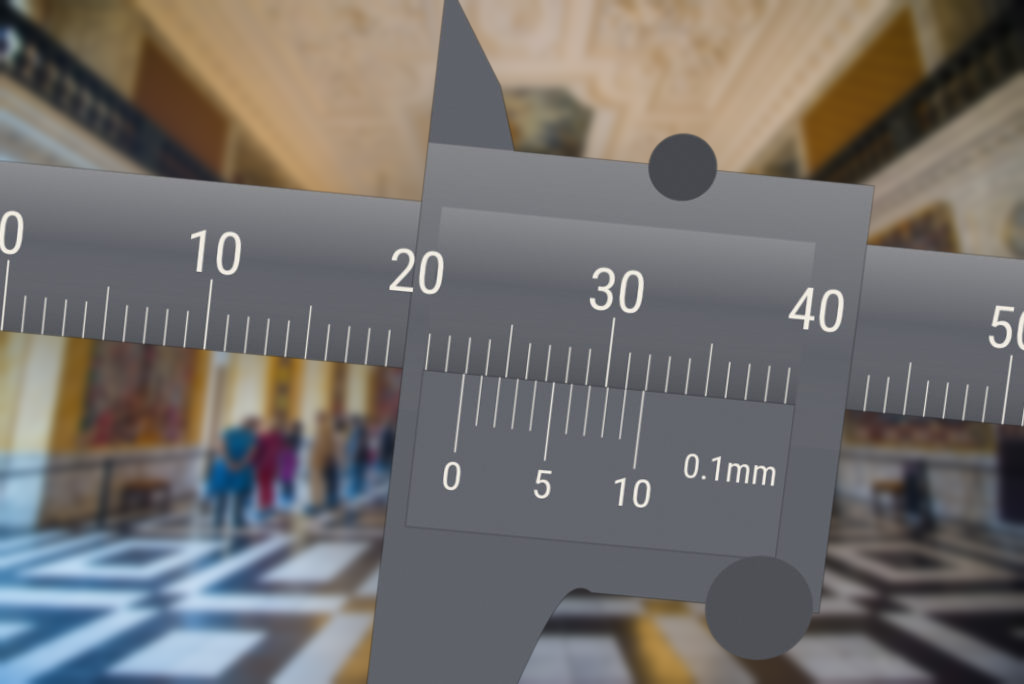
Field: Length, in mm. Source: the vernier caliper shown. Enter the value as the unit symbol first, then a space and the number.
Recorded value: mm 22.9
